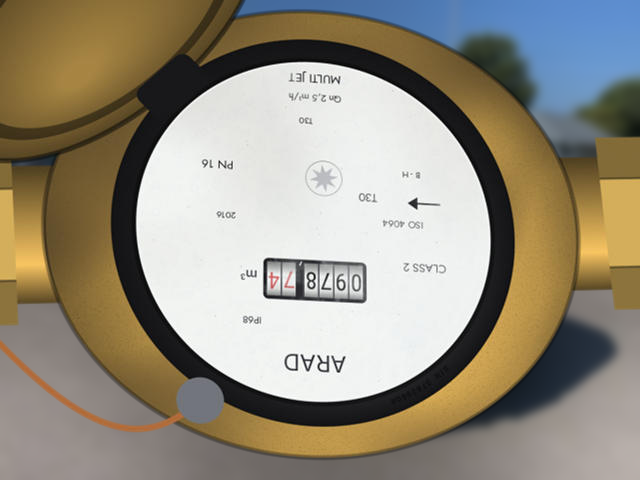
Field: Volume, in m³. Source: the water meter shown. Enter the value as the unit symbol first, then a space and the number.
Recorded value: m³ 978.74
